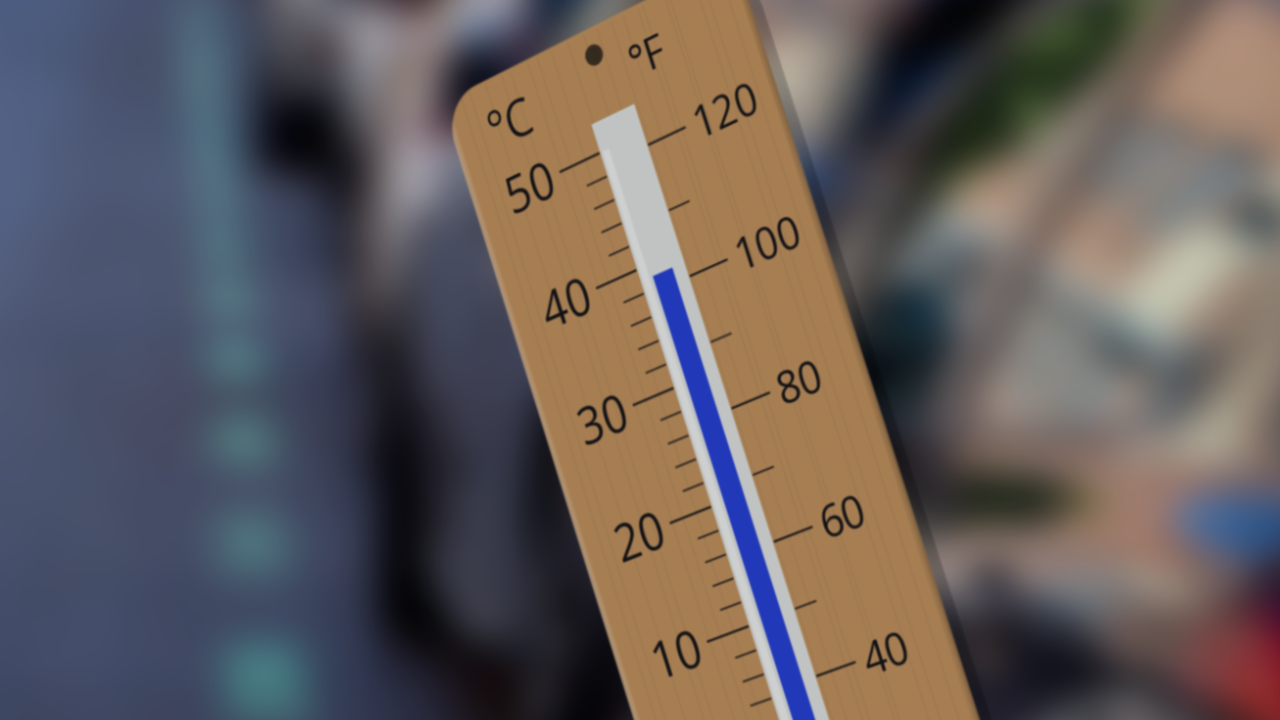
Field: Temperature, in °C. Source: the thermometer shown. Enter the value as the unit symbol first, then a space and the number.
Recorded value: °C 39
